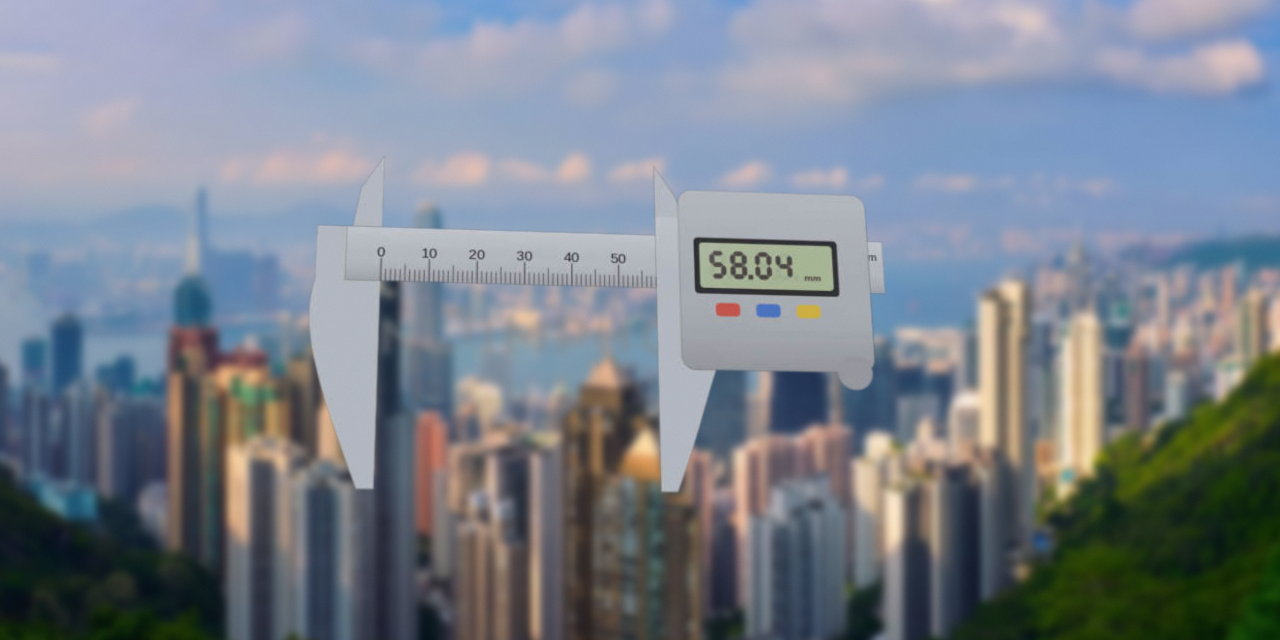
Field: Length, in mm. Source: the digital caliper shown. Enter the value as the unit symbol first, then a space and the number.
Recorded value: mm 58.04
